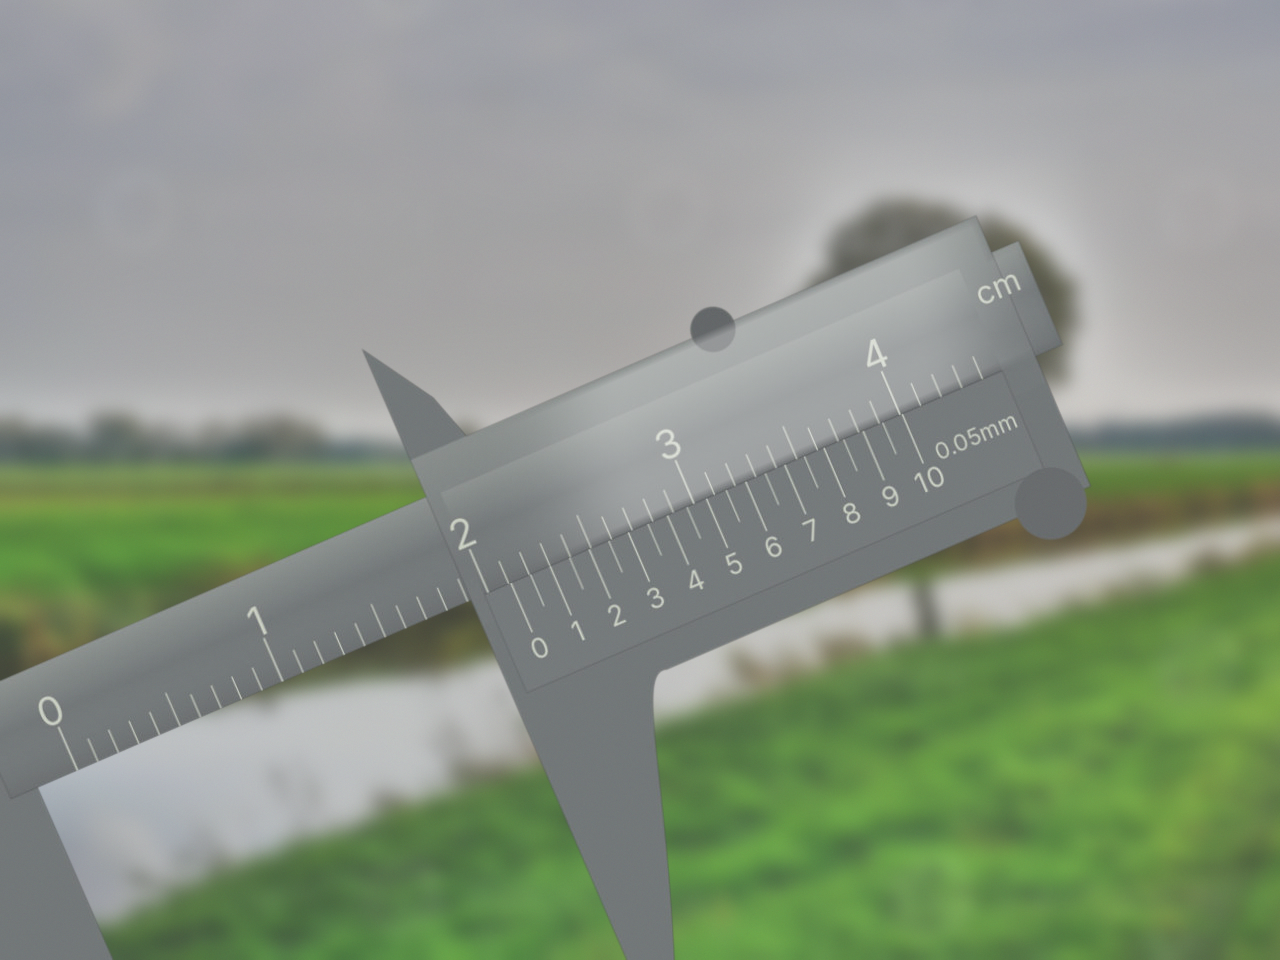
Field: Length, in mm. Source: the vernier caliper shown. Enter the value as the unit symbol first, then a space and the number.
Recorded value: mm 21.1
